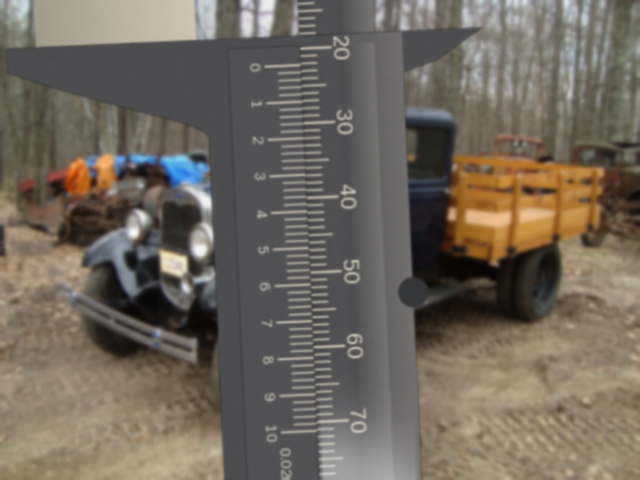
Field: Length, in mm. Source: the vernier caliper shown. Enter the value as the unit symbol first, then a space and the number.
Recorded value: mm 22.2
